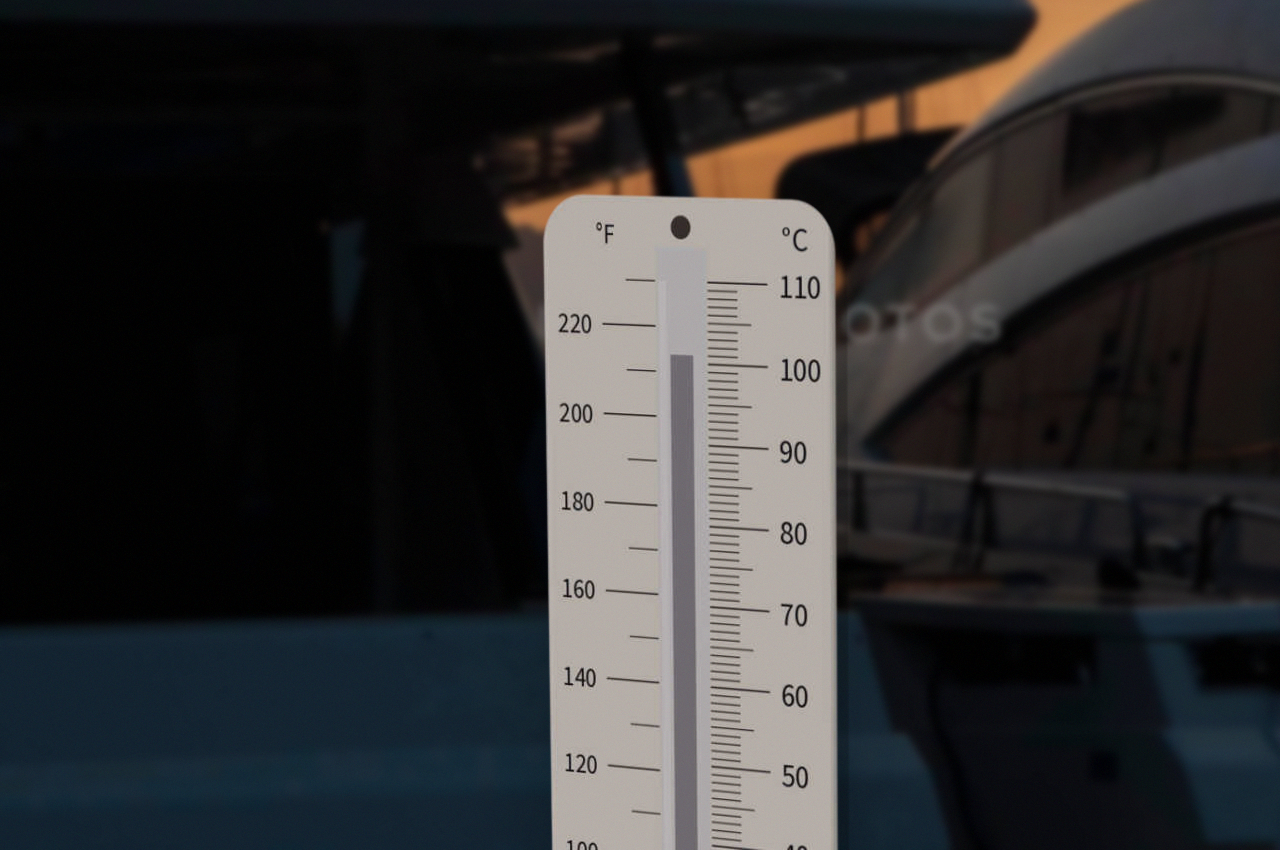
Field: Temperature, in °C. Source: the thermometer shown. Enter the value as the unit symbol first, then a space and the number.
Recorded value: °C 101
